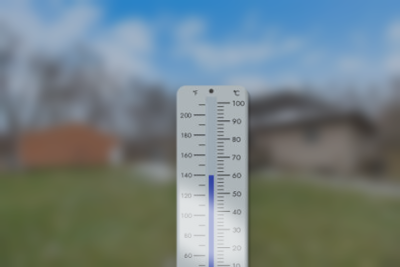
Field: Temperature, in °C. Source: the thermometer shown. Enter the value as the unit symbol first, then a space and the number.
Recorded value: °C 60
